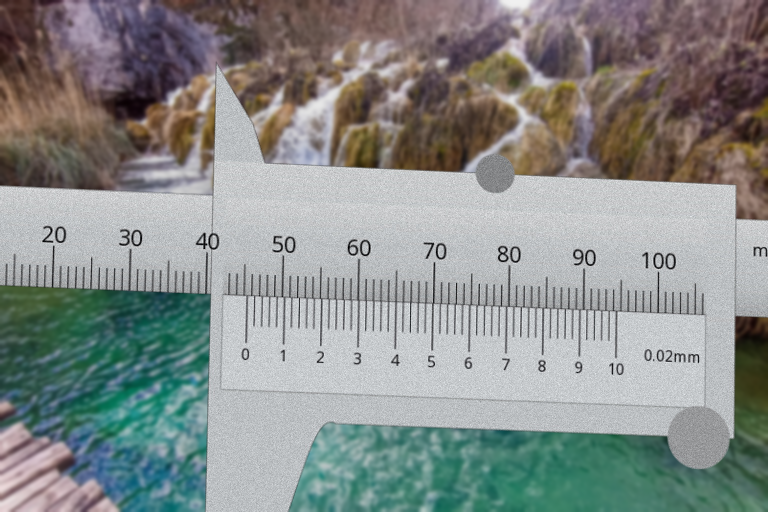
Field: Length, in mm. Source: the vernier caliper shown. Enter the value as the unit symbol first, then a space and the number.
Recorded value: mm 45.4
